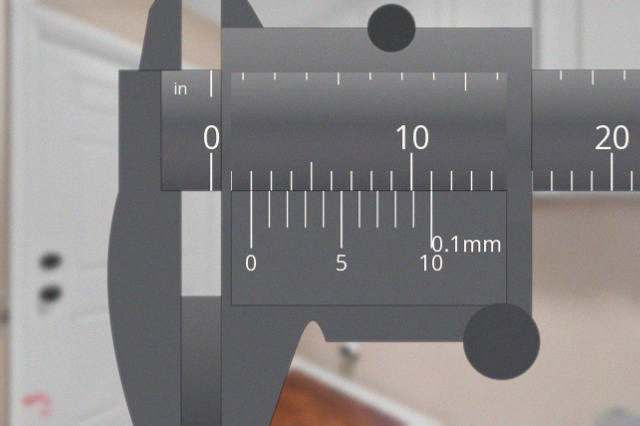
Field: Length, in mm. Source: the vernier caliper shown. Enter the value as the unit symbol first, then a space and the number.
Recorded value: mm 2.0
